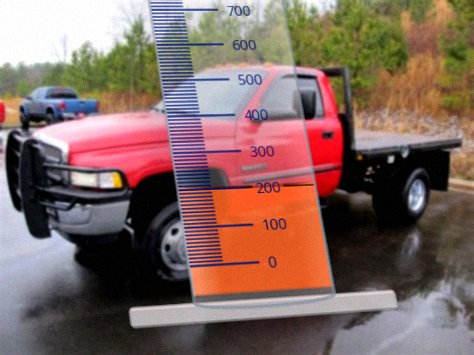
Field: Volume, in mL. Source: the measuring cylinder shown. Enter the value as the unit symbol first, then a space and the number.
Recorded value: mL 200
